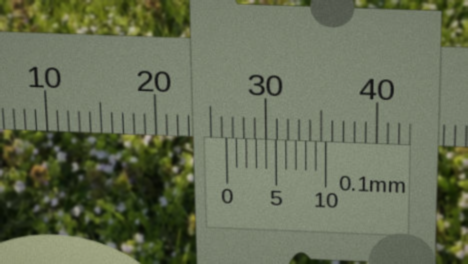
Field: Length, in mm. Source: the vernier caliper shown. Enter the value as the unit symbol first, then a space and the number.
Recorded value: mm 26.4
